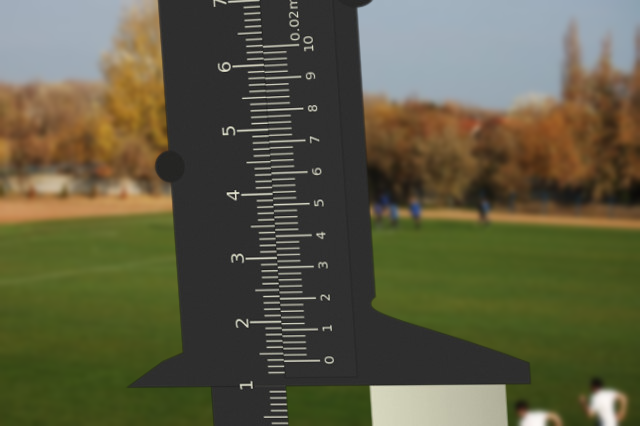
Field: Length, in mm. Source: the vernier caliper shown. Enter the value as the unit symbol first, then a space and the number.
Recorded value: mm 13.8
